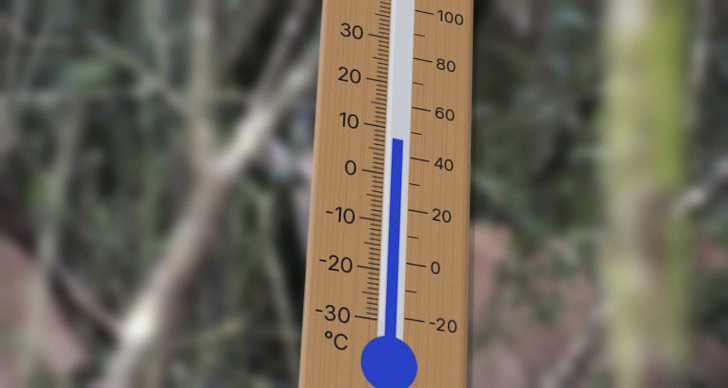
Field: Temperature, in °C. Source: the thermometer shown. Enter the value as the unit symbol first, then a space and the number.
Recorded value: °C 8
